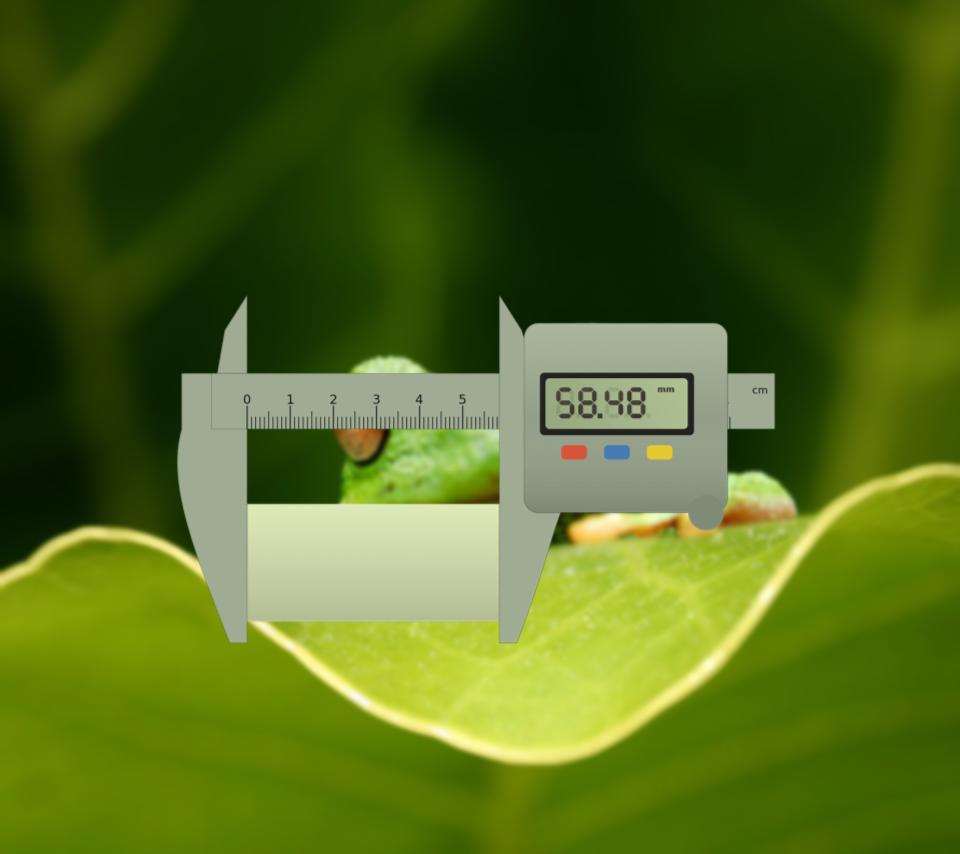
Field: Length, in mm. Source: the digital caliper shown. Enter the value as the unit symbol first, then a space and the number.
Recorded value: mm 58.48
